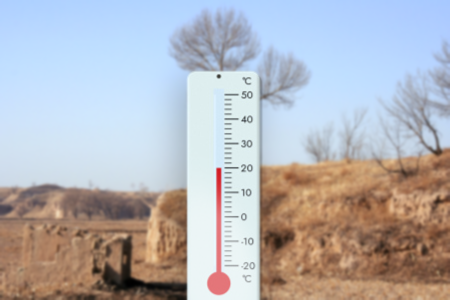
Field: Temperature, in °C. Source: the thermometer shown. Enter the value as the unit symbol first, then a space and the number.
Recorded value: °C 20
